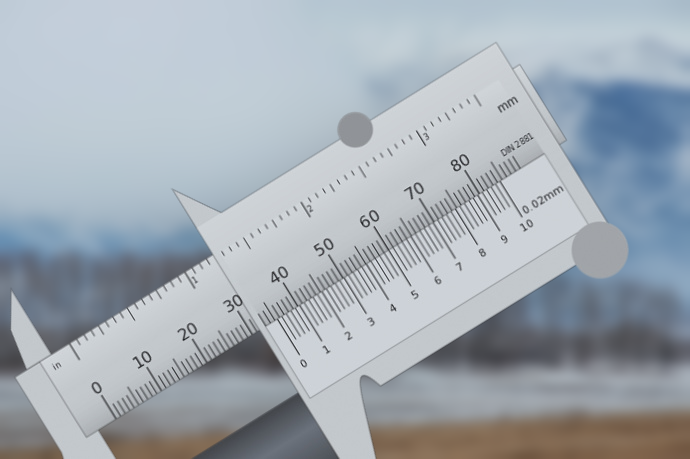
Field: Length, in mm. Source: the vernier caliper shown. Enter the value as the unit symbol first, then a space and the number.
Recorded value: mm 35.5
